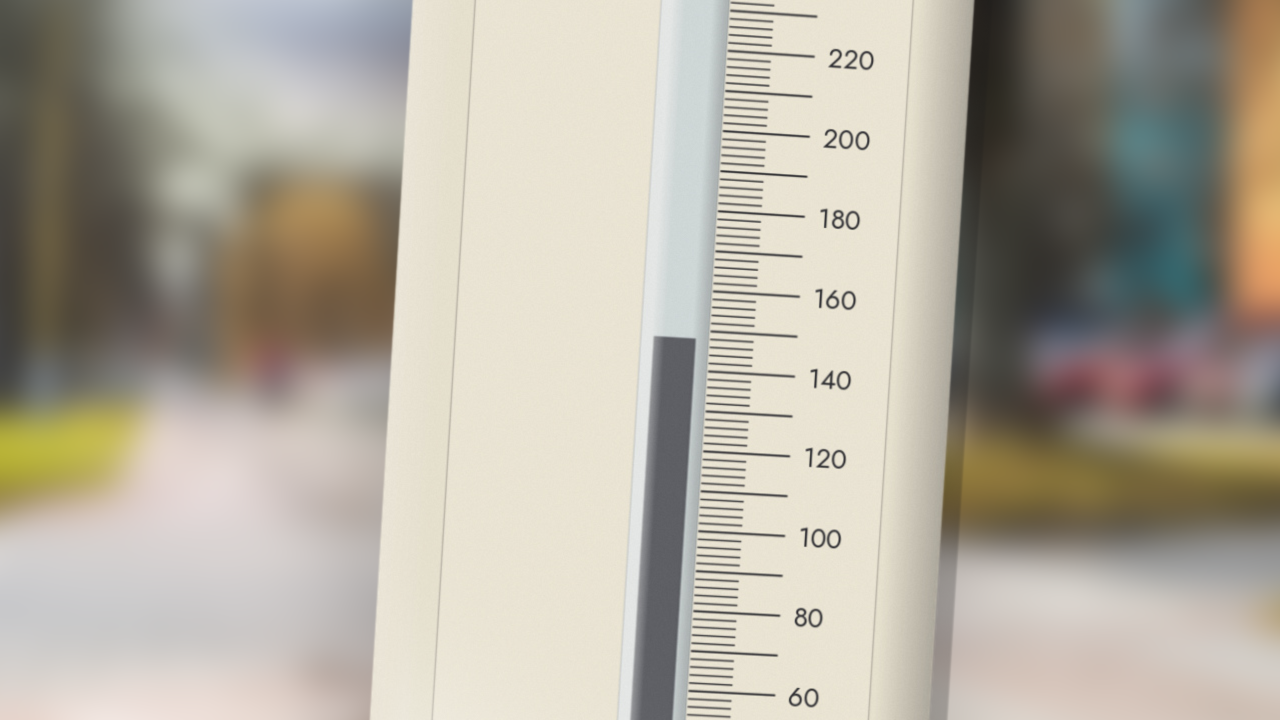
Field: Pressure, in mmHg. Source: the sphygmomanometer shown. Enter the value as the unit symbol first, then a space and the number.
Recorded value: mmHg 148
